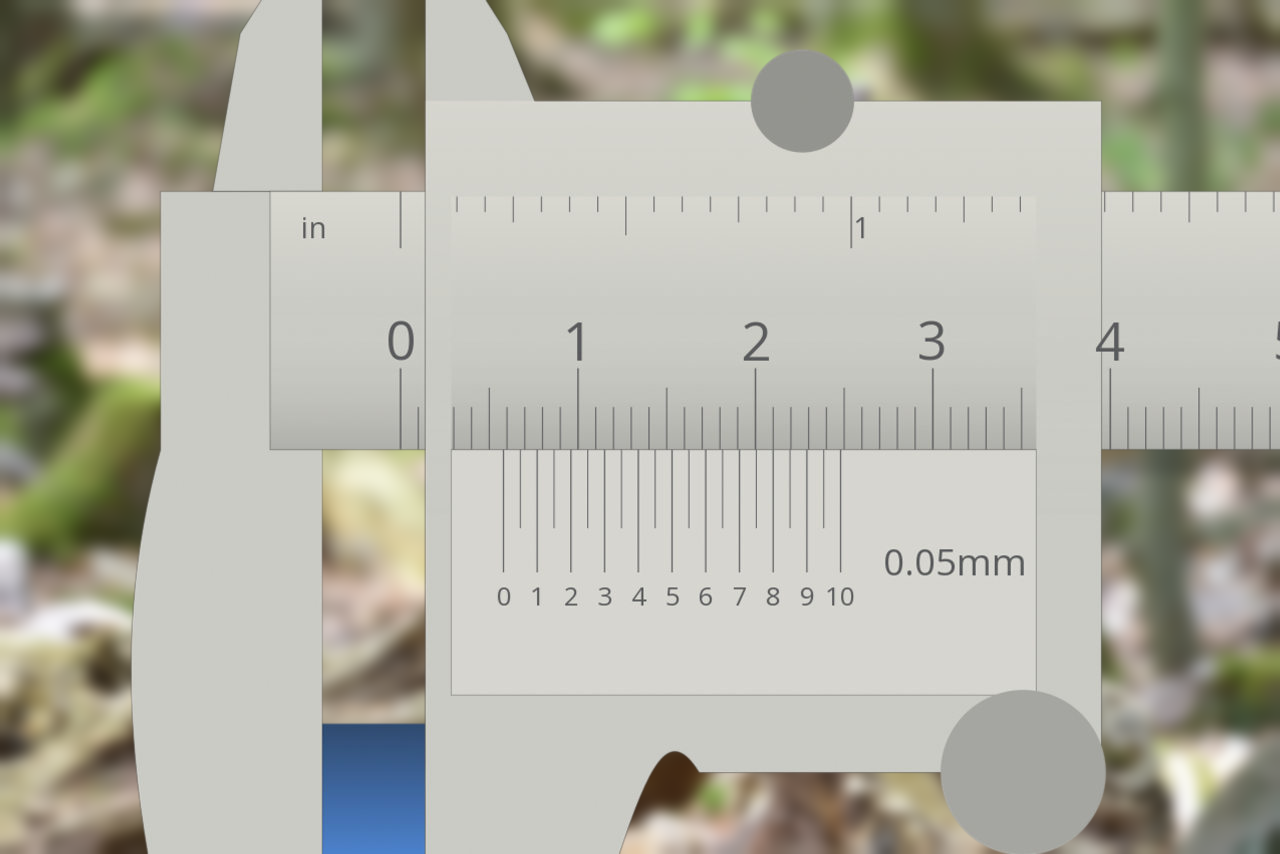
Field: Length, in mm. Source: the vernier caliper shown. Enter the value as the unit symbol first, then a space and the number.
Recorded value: mm 5.8
